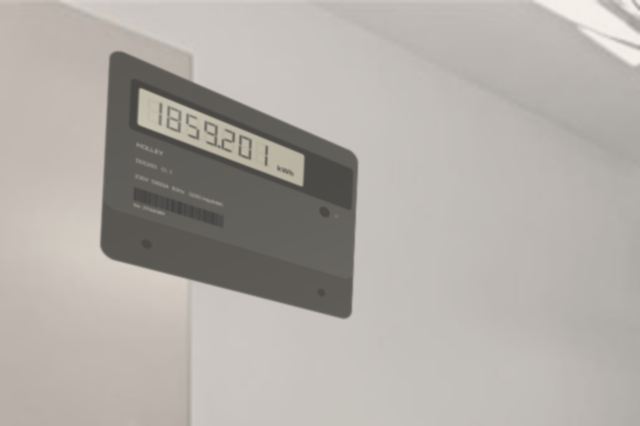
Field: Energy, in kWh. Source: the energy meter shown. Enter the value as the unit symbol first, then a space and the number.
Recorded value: kWh 1859.201
